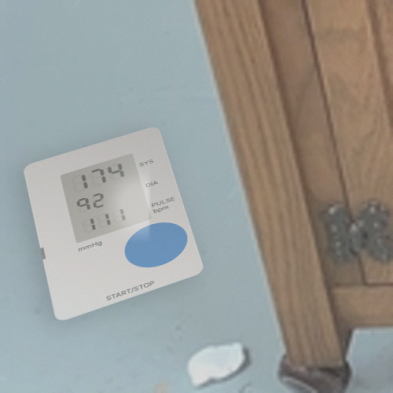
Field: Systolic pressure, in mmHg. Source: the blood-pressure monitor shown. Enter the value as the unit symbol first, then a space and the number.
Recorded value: mmHg 174
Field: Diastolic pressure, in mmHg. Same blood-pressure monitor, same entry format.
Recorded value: mmHg 92
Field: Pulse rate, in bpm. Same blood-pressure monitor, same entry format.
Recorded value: bpm 111
